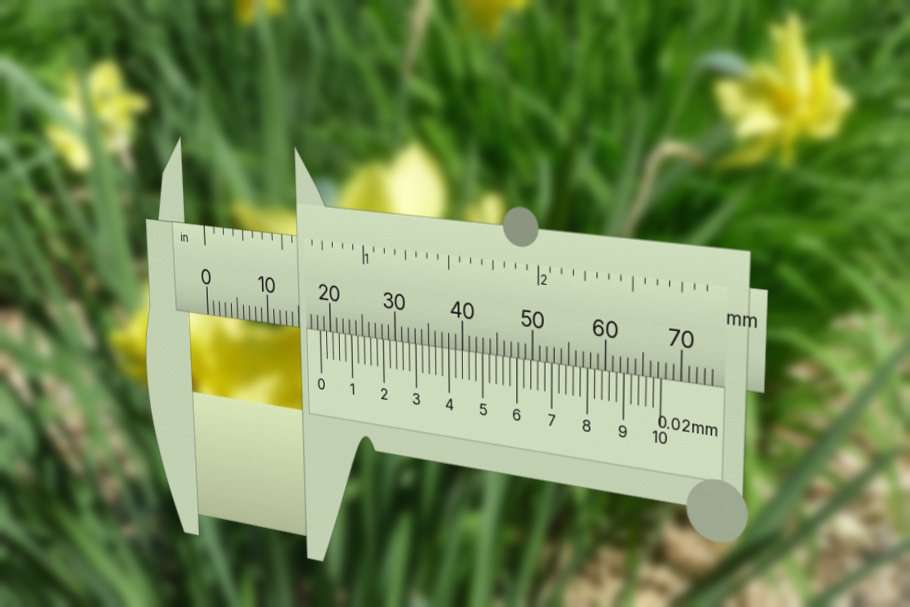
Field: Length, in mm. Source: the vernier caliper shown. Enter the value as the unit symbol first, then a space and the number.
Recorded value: mm 18.4
